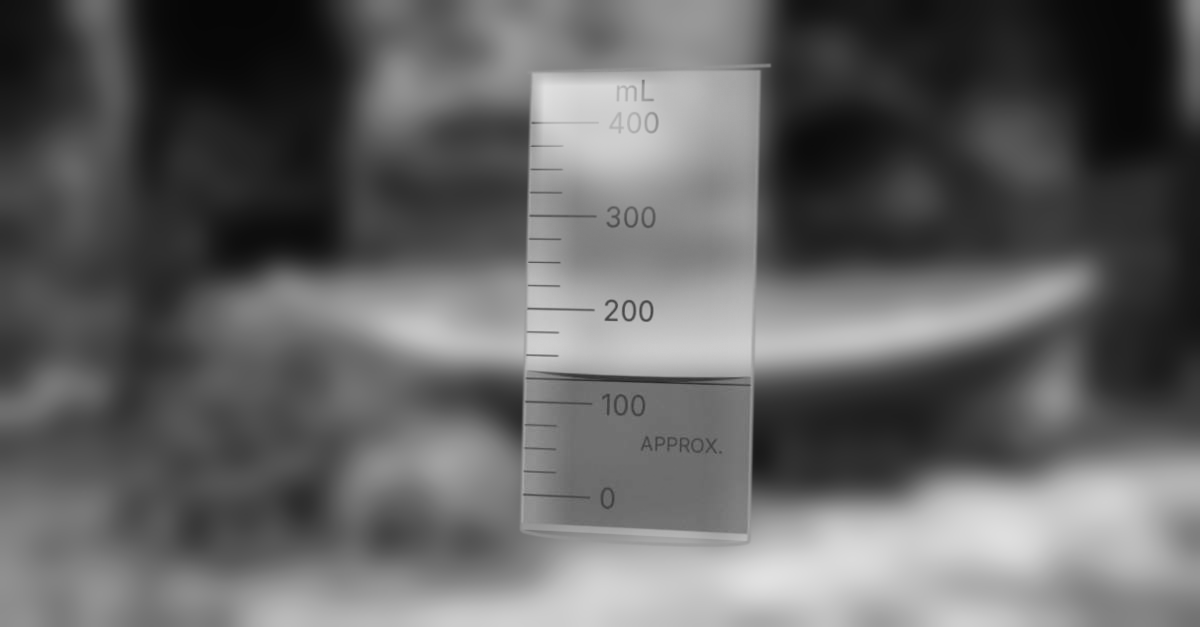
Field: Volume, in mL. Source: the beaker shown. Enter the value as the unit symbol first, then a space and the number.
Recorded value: mL 125
